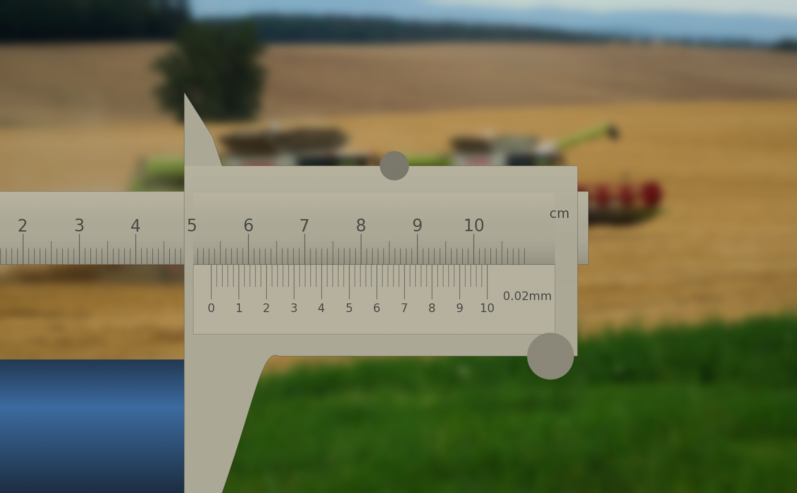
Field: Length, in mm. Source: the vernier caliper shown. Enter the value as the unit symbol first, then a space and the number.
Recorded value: mm 53.4
